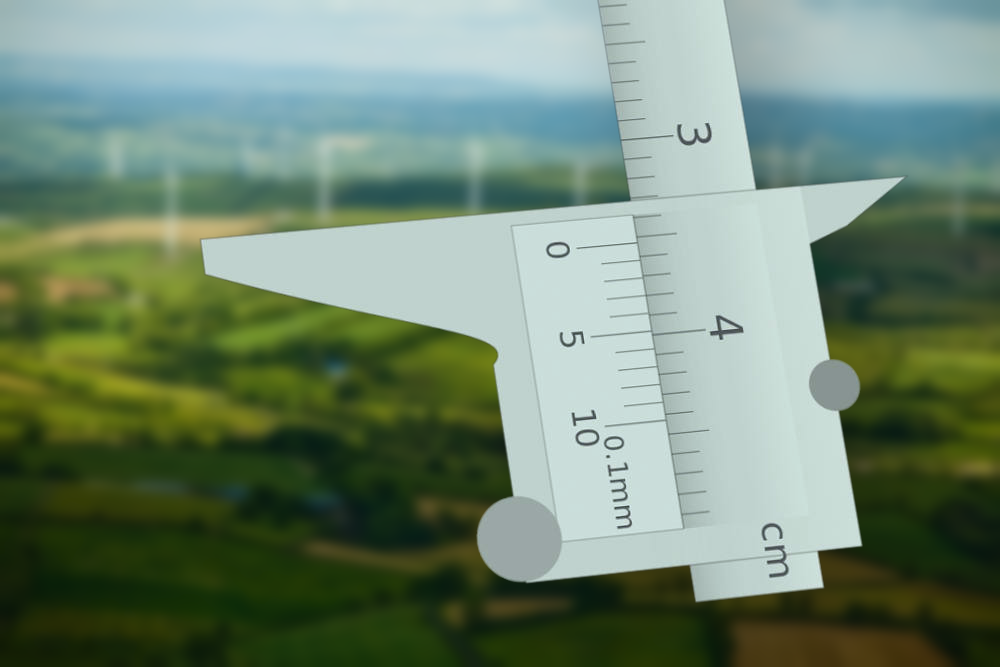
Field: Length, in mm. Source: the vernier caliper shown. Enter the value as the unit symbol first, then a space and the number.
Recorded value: mm 35.3
